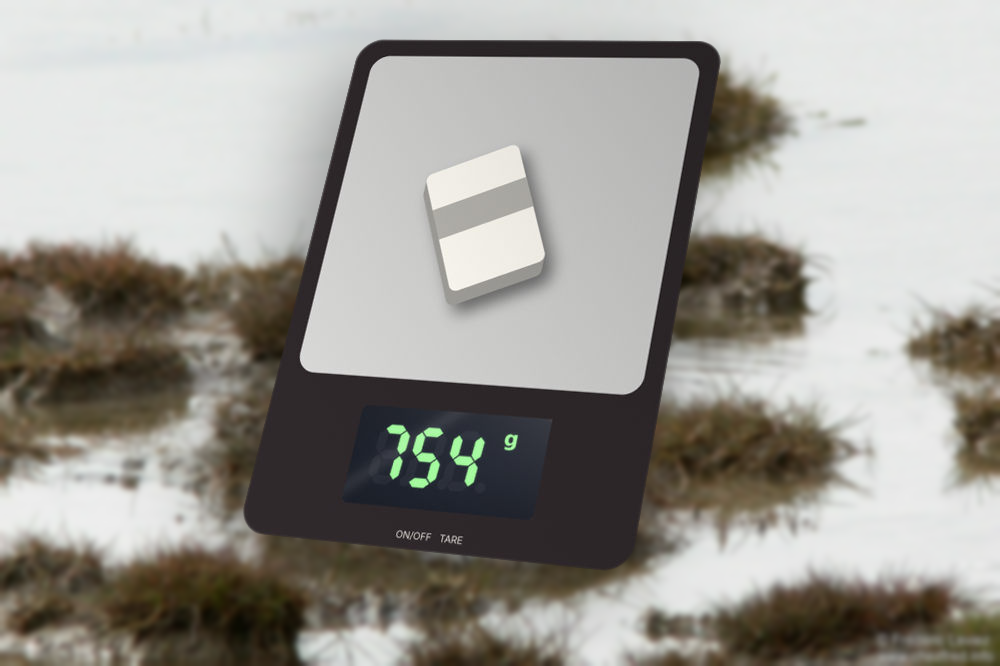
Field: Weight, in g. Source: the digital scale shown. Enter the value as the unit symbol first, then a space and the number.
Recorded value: g 754
